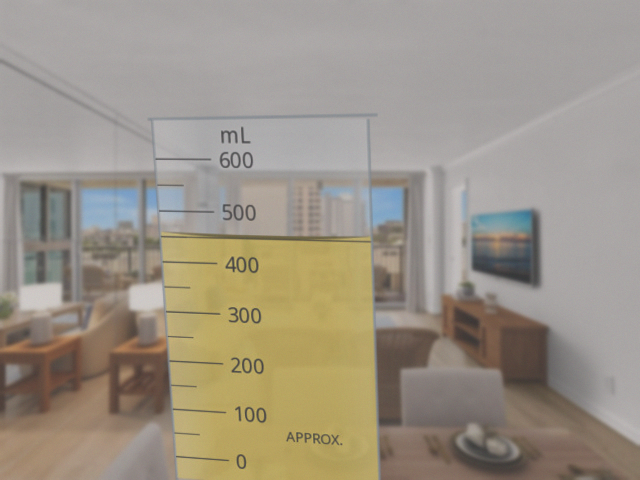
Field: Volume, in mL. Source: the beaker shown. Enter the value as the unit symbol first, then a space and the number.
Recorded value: mL 450
